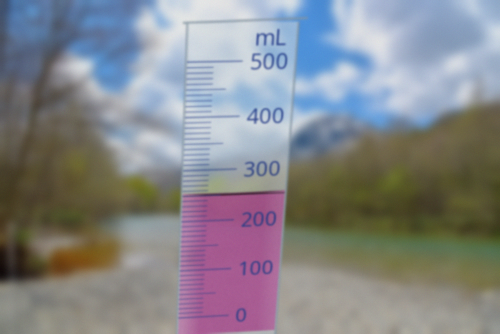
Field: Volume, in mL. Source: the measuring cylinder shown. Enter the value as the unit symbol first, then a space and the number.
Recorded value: mL 250
